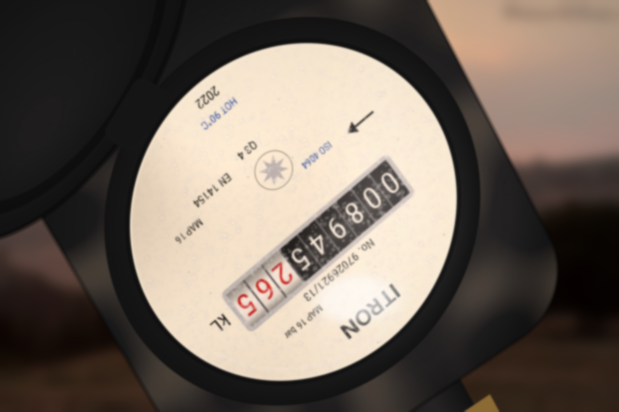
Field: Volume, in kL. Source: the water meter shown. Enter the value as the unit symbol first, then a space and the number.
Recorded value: kL 8945.265
